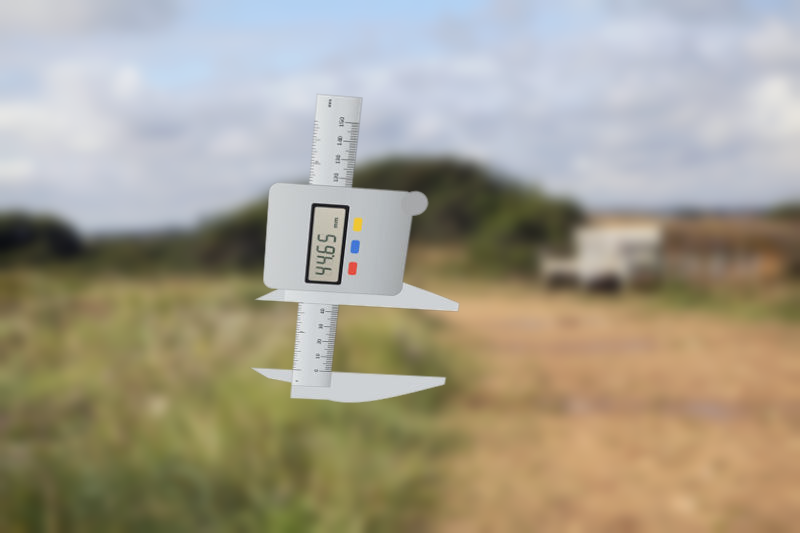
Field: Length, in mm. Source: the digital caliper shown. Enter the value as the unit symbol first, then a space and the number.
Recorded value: mm 44.65
